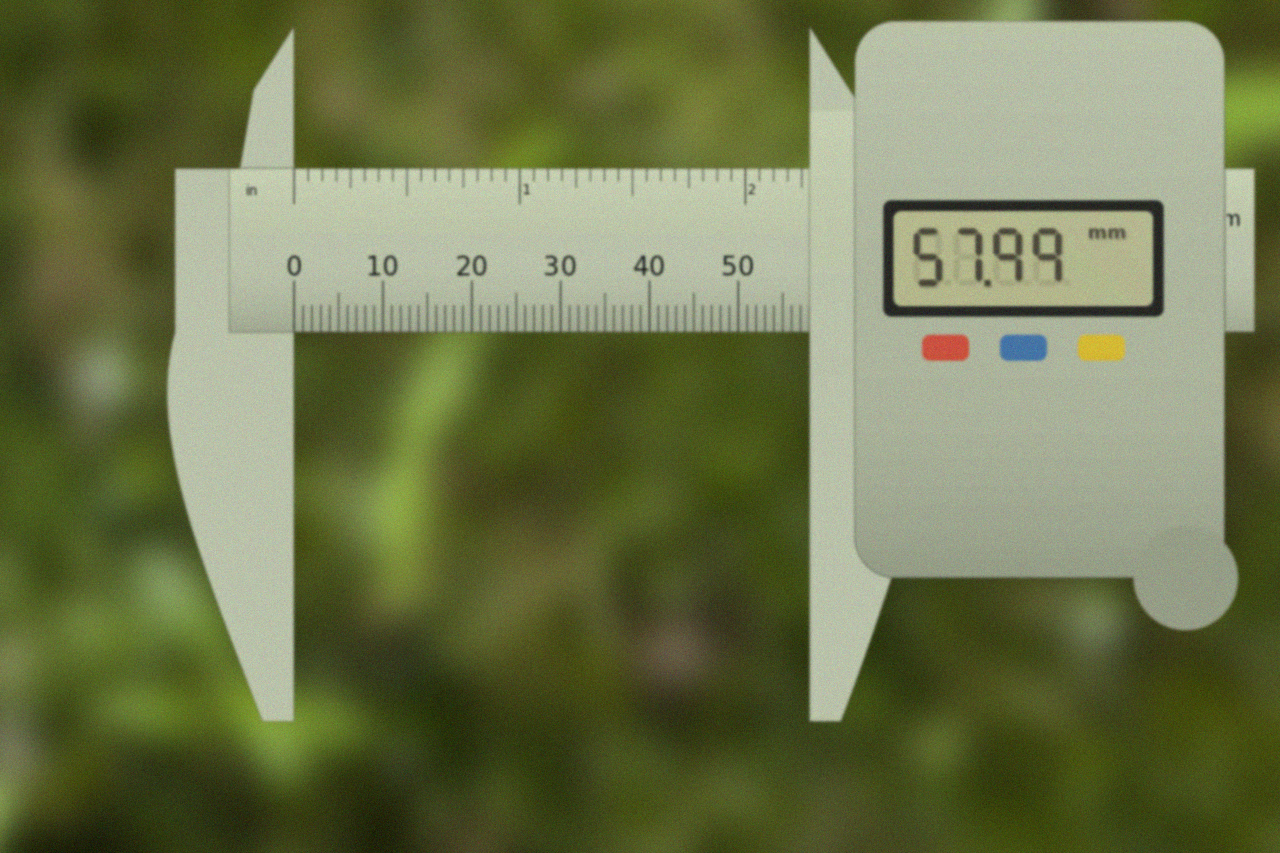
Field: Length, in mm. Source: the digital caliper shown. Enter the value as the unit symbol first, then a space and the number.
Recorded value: mm 57.99
